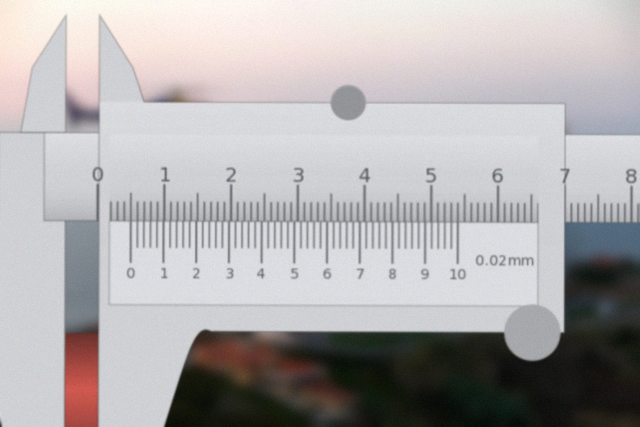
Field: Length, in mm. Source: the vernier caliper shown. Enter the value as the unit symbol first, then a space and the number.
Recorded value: mm 5.0
